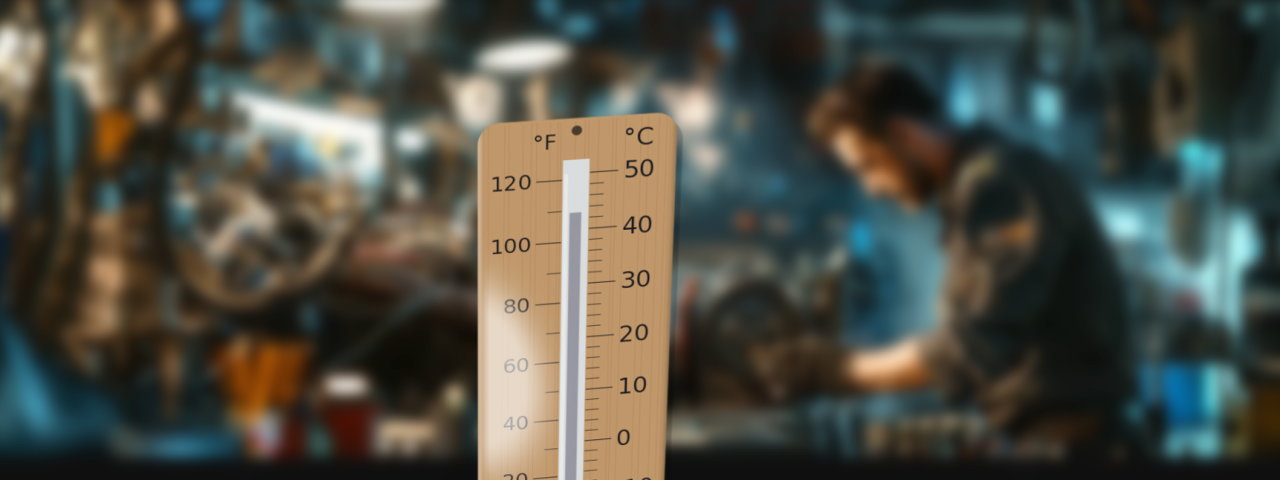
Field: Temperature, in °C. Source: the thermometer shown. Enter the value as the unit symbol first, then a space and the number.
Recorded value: °C 43
